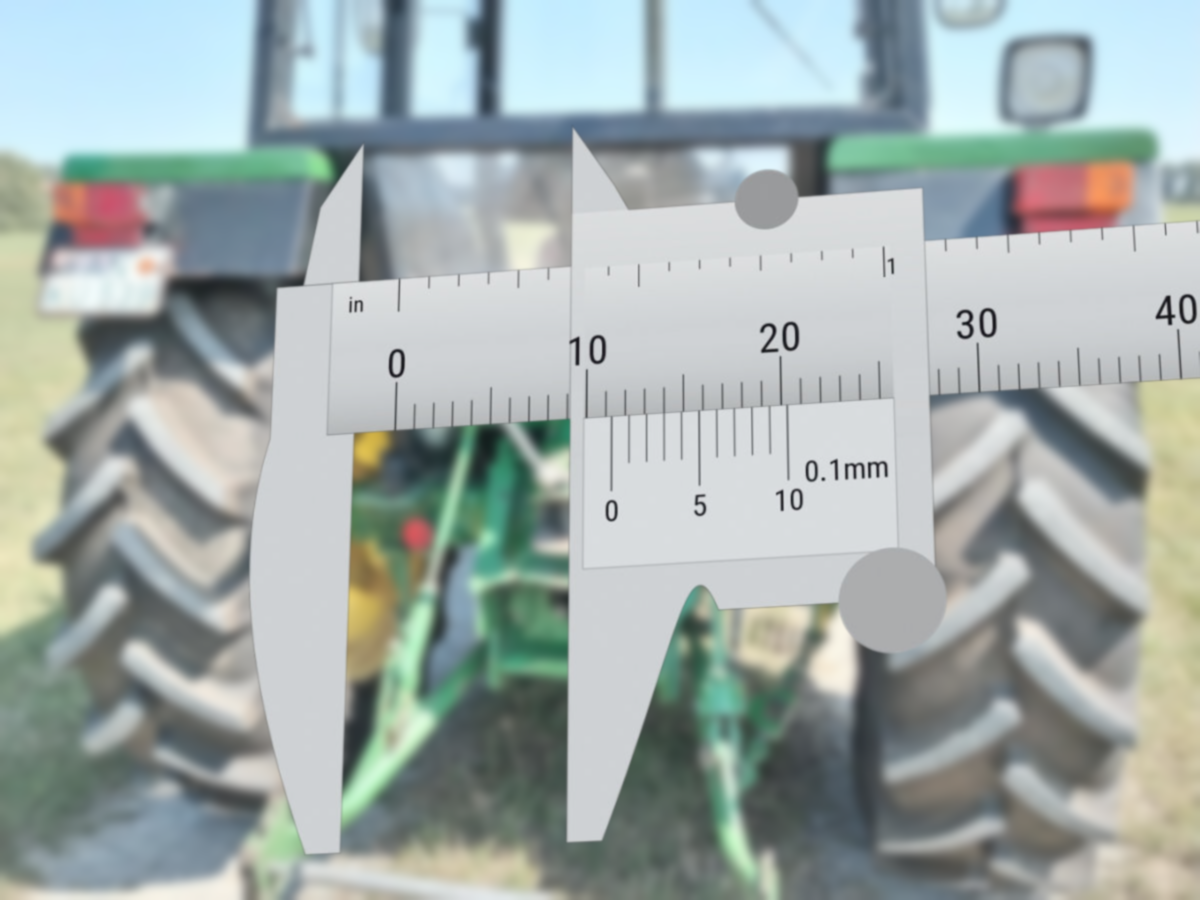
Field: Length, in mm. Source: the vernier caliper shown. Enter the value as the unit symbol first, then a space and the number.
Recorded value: mm 11.3
